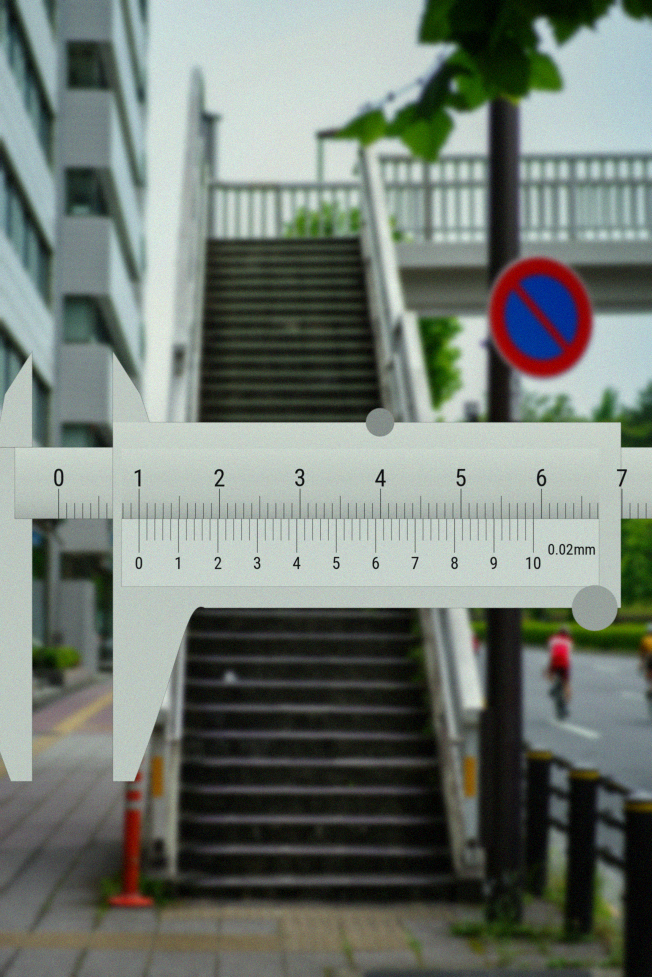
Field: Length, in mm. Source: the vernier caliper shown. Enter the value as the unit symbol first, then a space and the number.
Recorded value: mm 10.0
